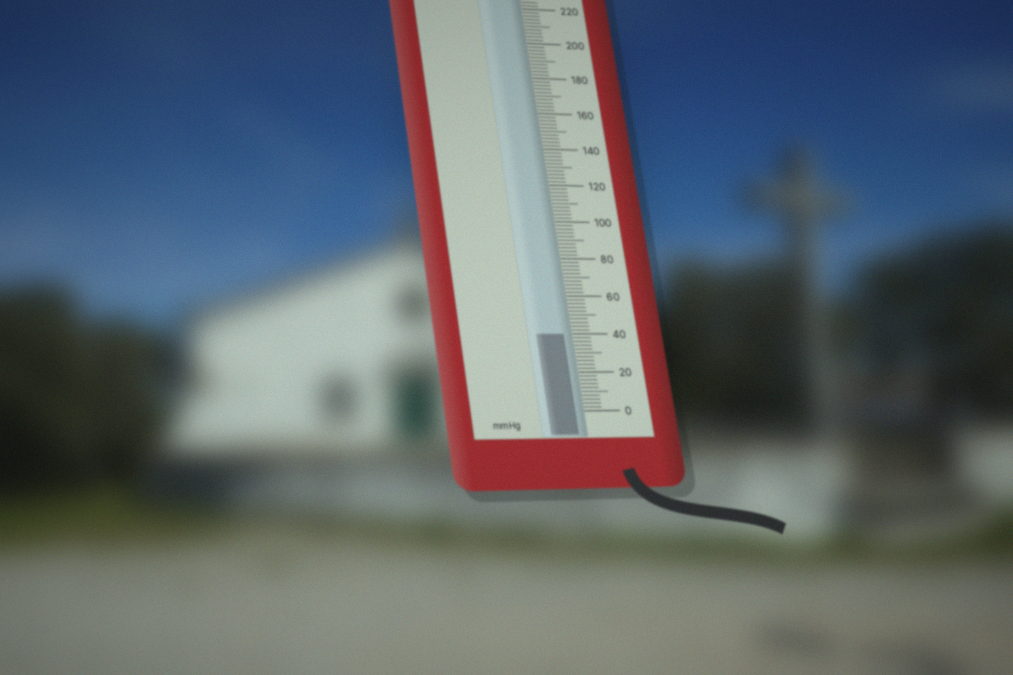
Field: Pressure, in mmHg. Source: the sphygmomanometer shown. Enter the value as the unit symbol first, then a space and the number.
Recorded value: mmHg 40
